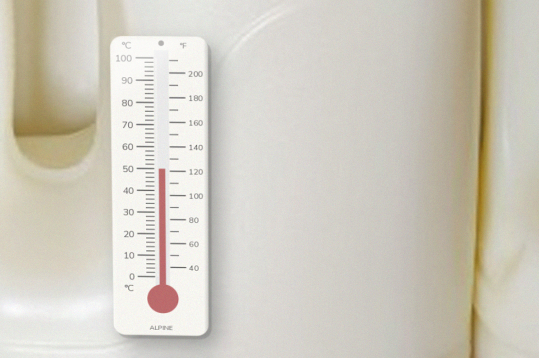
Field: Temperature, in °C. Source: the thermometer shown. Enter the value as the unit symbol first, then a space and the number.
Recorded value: °C 50
